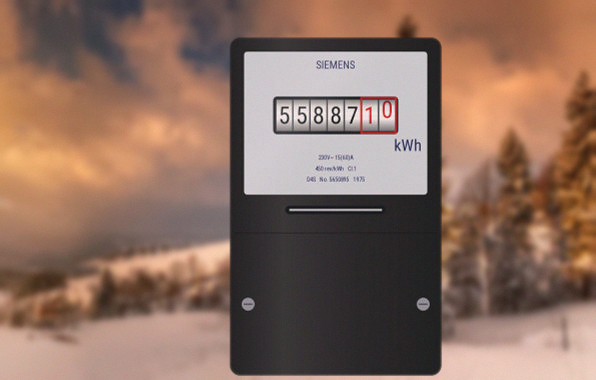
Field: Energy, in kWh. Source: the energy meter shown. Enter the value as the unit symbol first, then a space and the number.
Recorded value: kWh 55887.10
